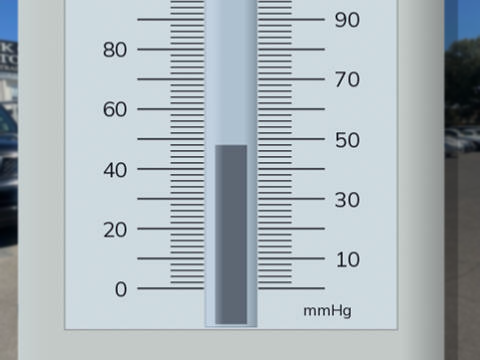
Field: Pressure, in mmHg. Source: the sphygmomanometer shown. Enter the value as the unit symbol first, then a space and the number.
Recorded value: mmHg 48
